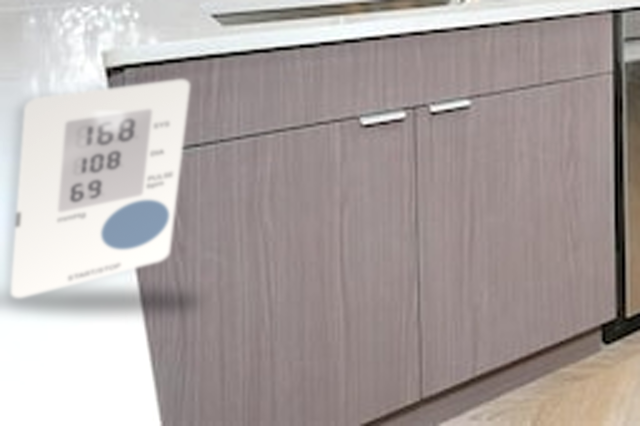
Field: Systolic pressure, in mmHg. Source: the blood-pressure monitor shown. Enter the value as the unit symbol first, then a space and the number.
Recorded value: mmHg 168
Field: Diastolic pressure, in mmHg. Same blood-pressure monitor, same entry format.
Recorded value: mmHg 108
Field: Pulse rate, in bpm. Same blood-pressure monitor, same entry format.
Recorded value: bpm 69
